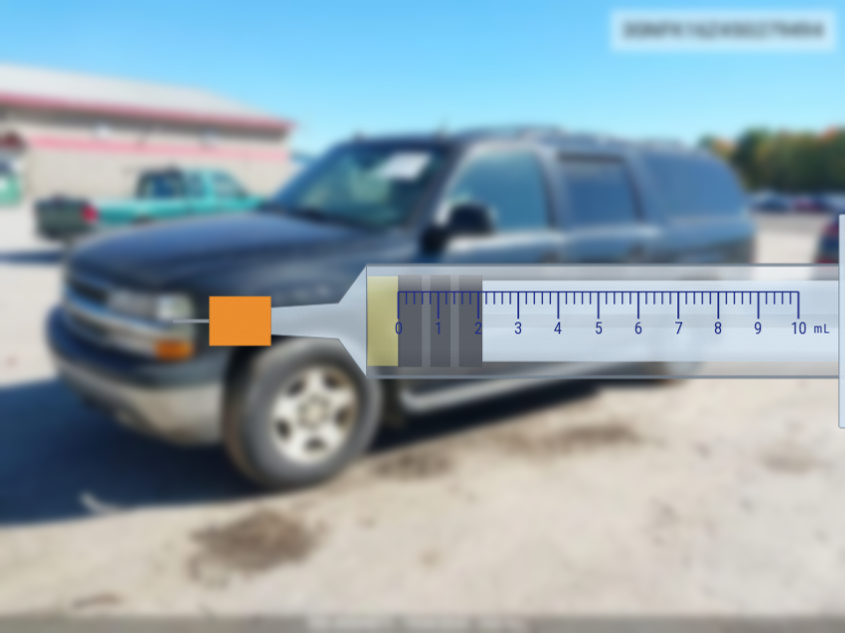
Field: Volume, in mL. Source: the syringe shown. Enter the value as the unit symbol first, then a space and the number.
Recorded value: mL 0
